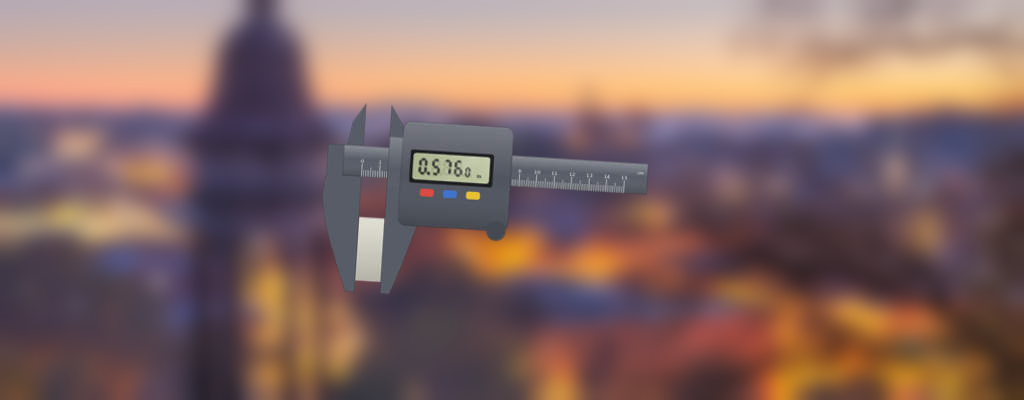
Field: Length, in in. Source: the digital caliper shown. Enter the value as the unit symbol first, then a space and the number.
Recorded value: in 0.5760
